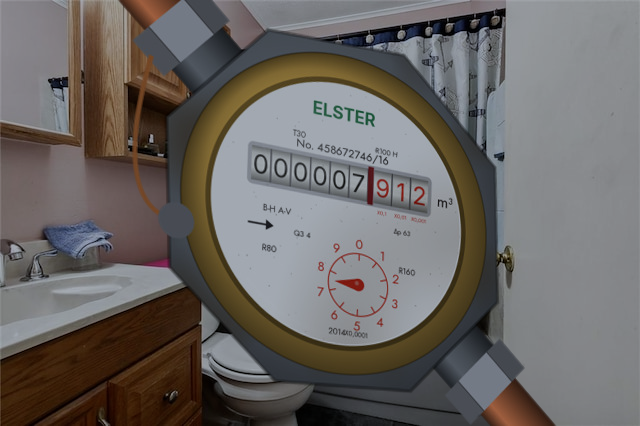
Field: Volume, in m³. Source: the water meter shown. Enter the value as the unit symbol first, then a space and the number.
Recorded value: m³ 7.9127
